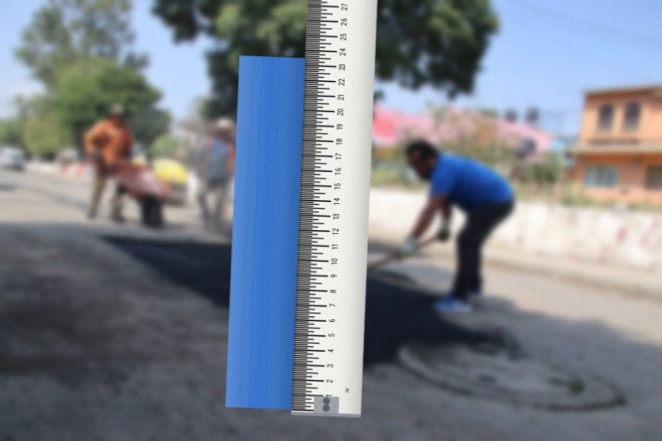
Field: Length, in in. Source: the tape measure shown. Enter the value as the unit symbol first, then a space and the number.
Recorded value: in 23.5
